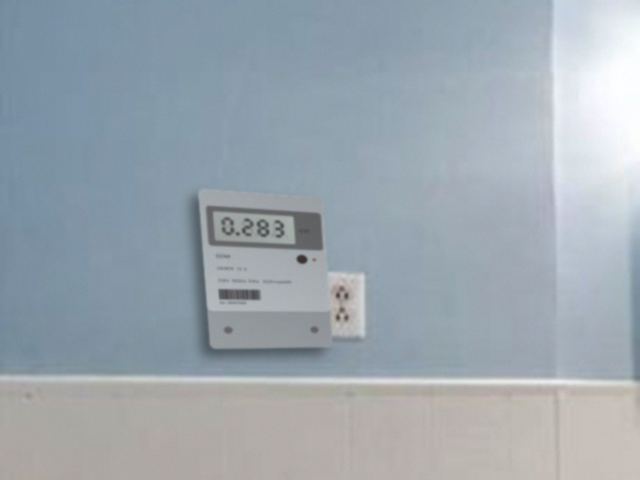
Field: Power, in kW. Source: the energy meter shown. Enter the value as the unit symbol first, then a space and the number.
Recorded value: kW 0.283
